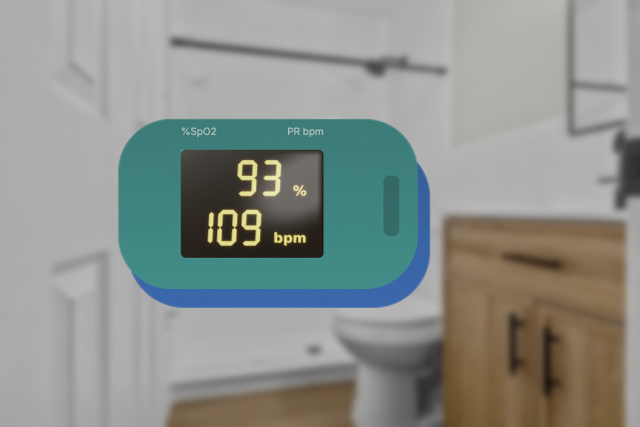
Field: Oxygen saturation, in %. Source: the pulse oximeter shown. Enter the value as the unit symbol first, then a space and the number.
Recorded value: % 93
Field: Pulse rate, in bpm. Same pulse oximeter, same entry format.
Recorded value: bpm 109
